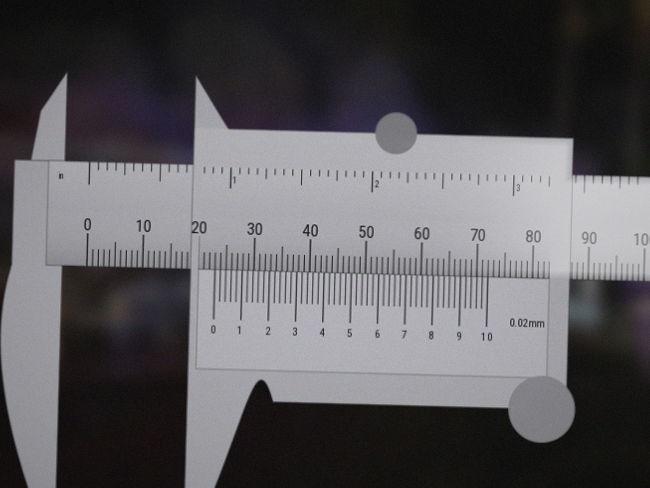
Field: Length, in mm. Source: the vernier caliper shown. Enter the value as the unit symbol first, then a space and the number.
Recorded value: mm 23.0
